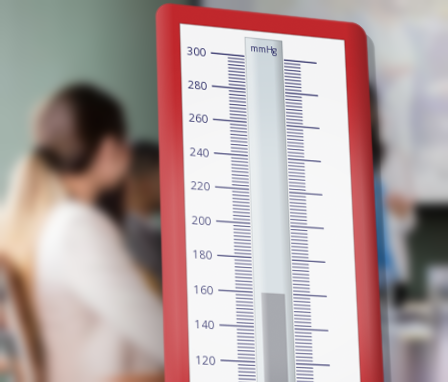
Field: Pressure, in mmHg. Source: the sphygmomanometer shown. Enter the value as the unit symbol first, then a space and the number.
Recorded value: mmHg 160
